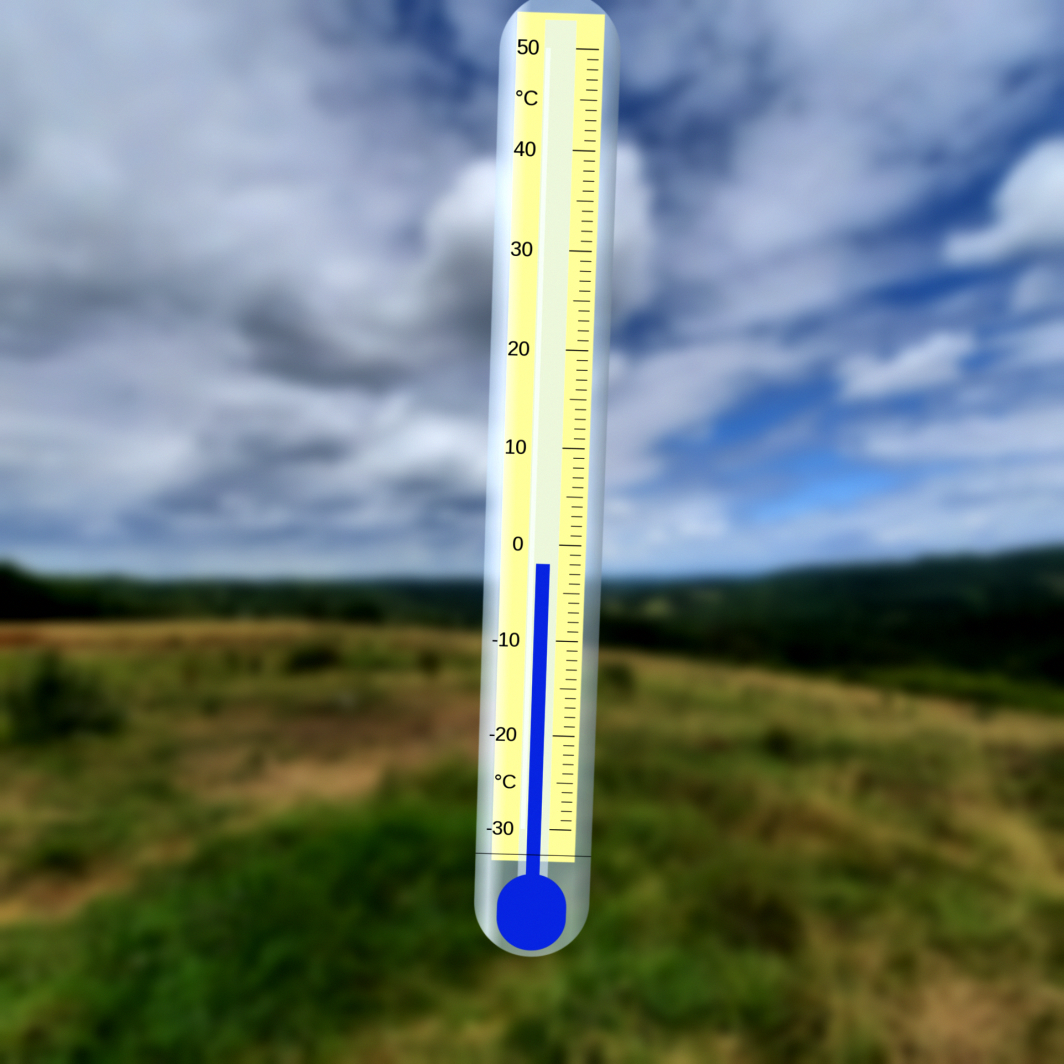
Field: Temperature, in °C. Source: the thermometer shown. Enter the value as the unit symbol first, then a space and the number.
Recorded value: °C -2
